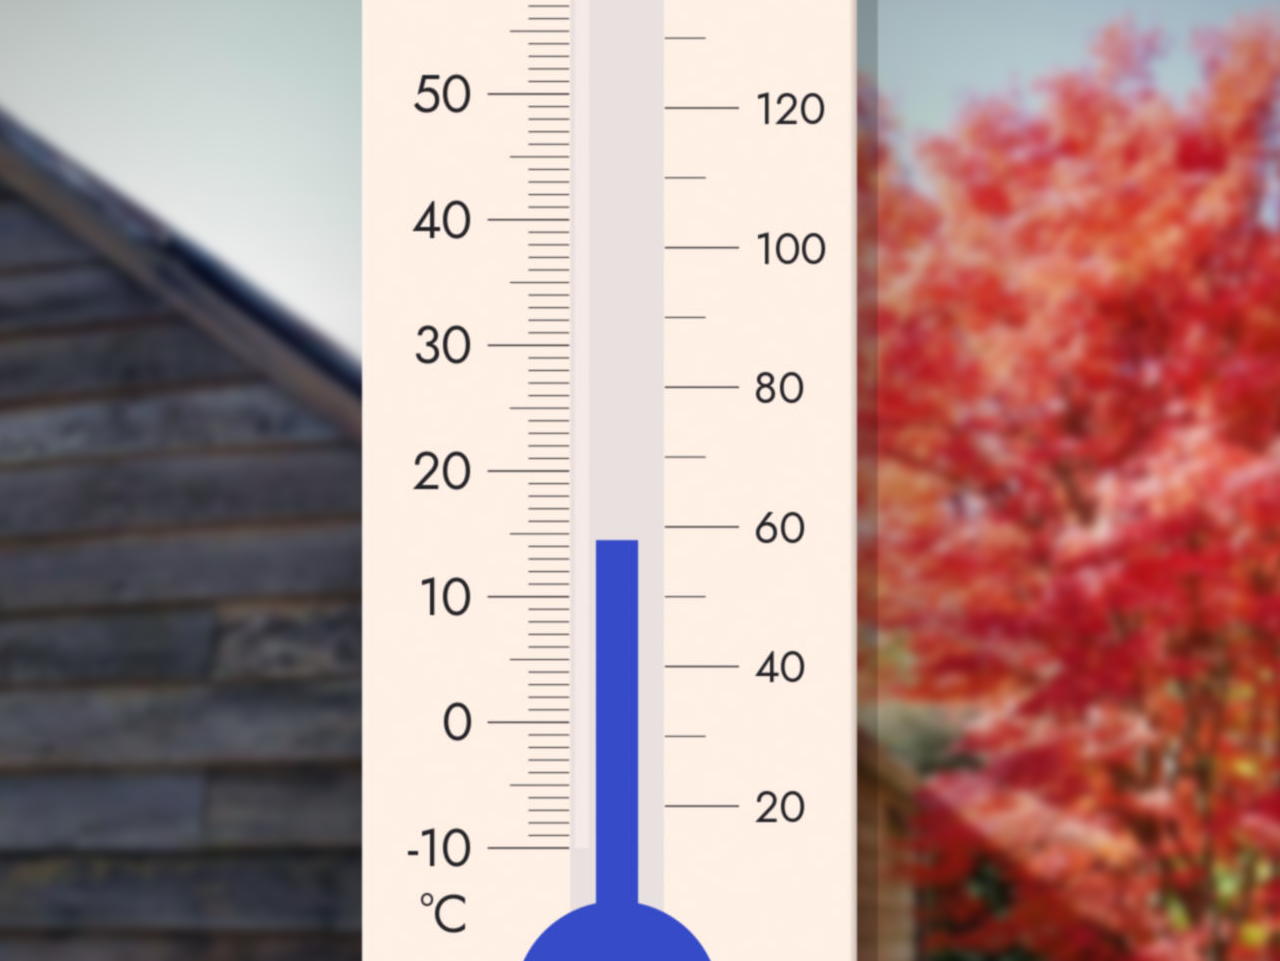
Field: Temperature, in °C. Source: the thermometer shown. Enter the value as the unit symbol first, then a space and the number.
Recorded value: °C 14.5
